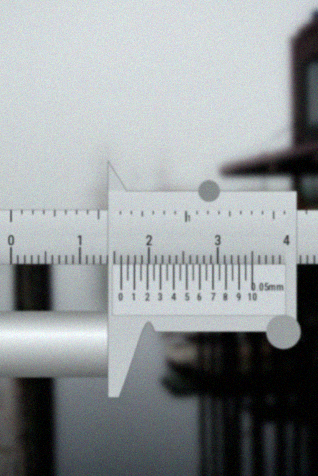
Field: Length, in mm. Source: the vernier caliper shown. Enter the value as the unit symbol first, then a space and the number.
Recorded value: mm 16.0
